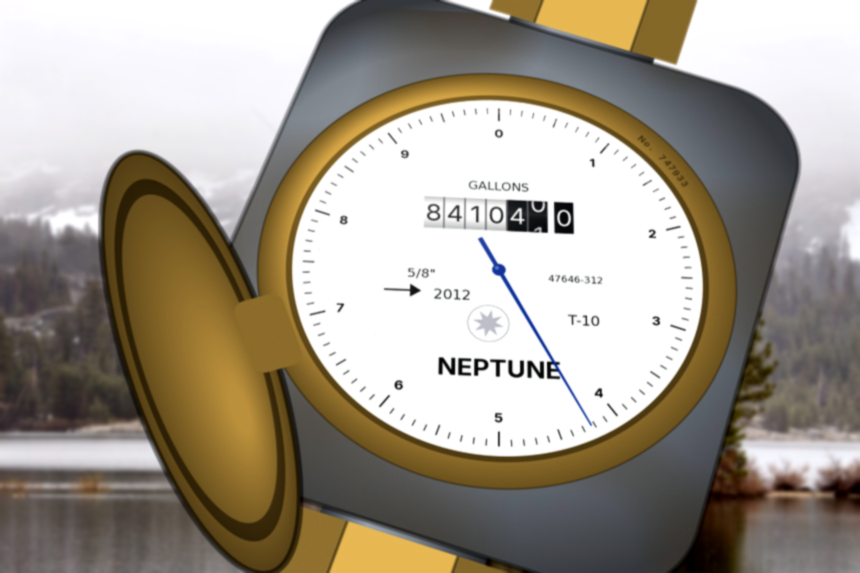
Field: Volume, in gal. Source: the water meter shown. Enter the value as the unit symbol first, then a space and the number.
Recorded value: gal 8410404.2
